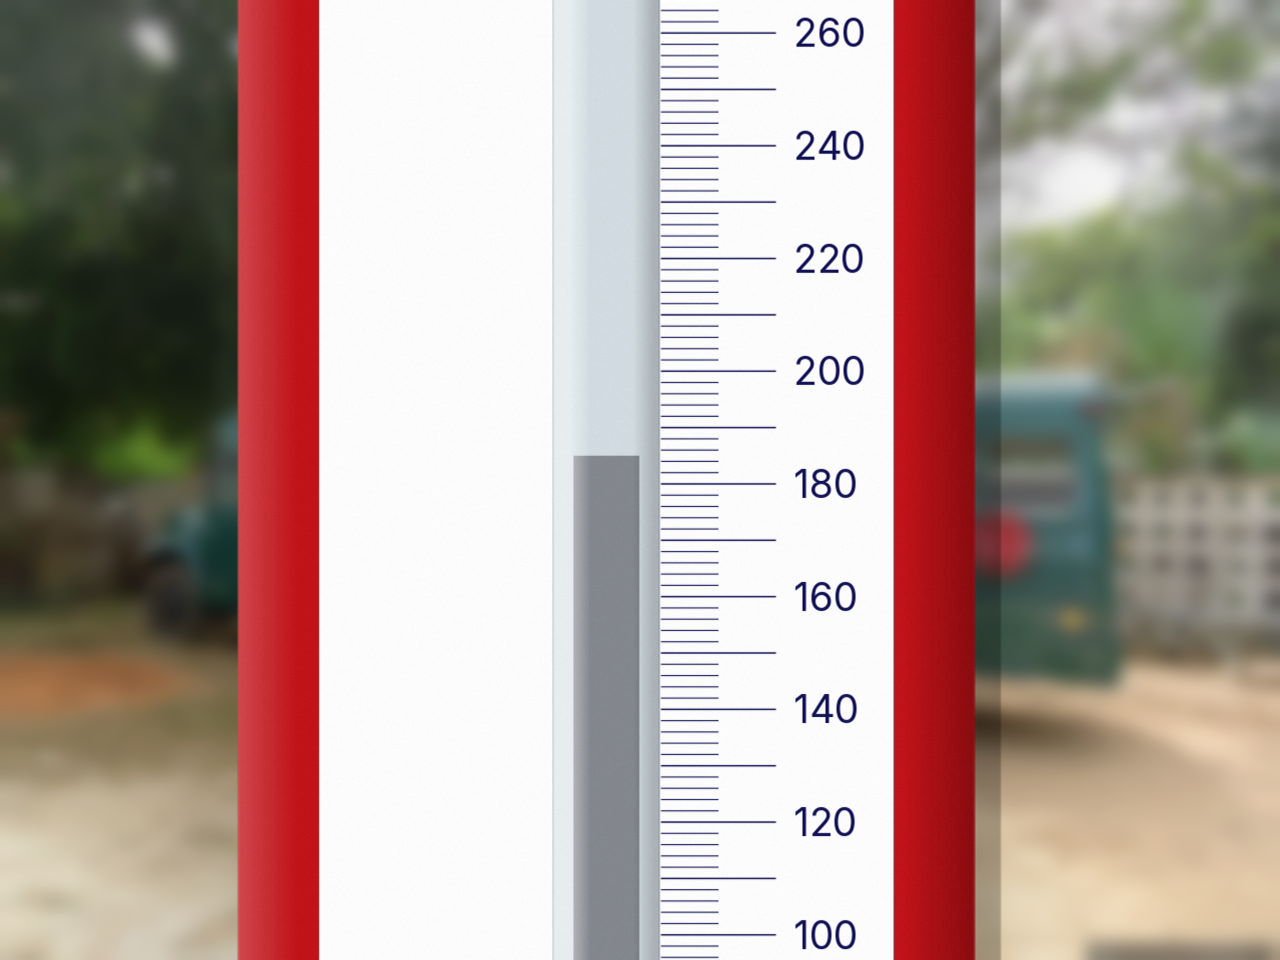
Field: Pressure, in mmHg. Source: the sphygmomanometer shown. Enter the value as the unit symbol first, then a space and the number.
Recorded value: mmHg 185
